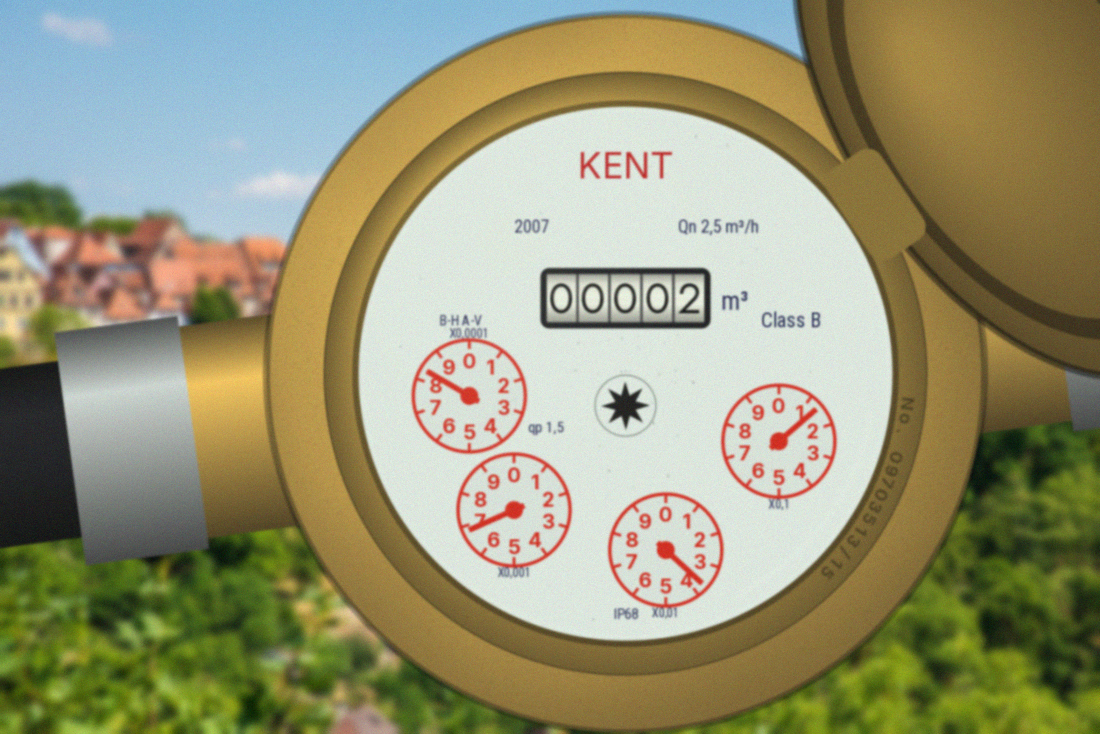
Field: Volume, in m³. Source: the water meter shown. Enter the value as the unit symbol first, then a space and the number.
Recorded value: m³ 2.1368
